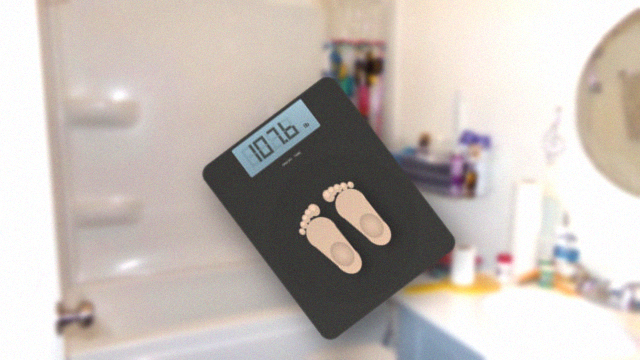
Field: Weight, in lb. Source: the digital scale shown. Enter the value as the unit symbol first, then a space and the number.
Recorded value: lb 107.6
